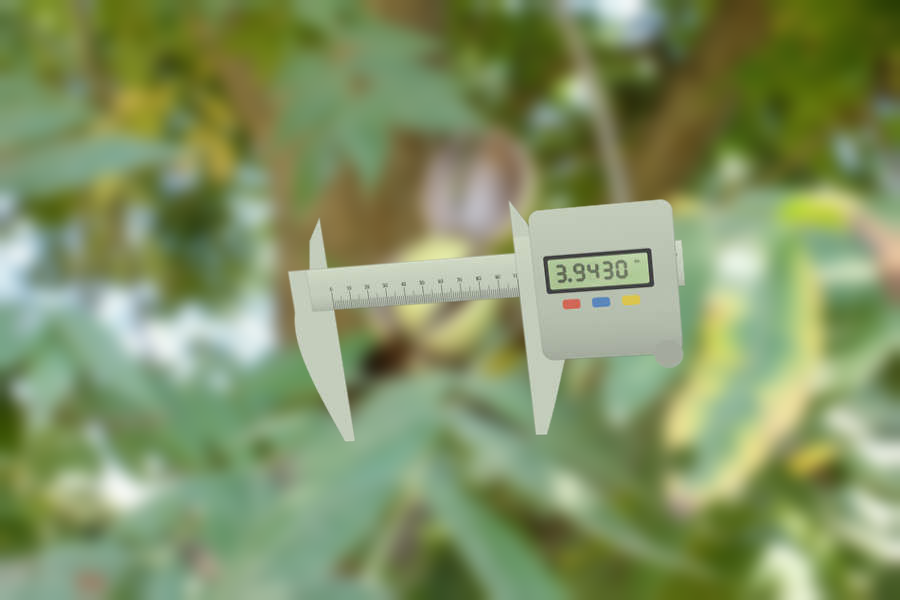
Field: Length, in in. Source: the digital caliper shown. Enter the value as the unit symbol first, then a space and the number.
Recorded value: in 3.9430
